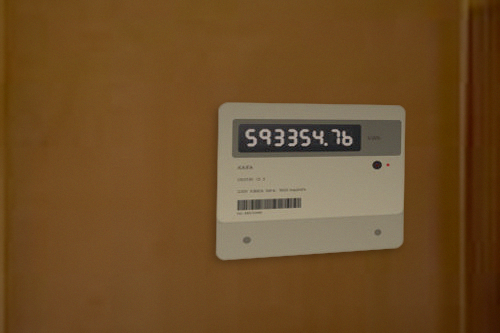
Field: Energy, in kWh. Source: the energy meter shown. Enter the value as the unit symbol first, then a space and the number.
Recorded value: kWh 593354.76
